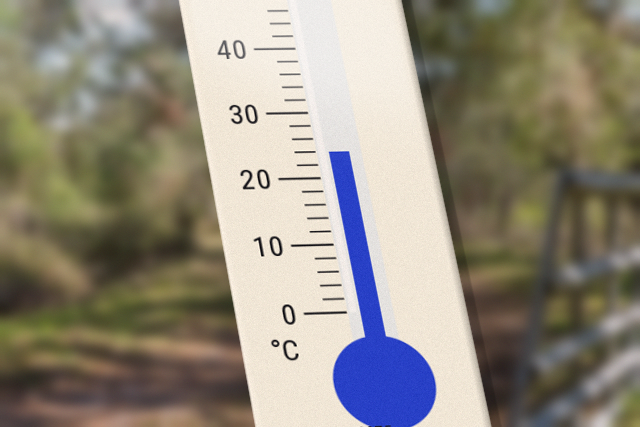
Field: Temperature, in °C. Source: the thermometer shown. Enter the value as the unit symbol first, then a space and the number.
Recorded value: °C 24
